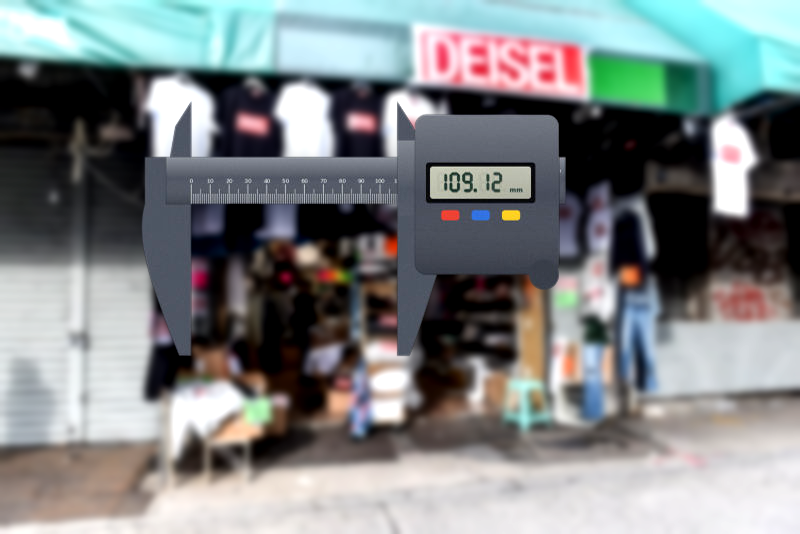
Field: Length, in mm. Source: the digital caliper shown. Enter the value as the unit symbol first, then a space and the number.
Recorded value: mm 109.12
